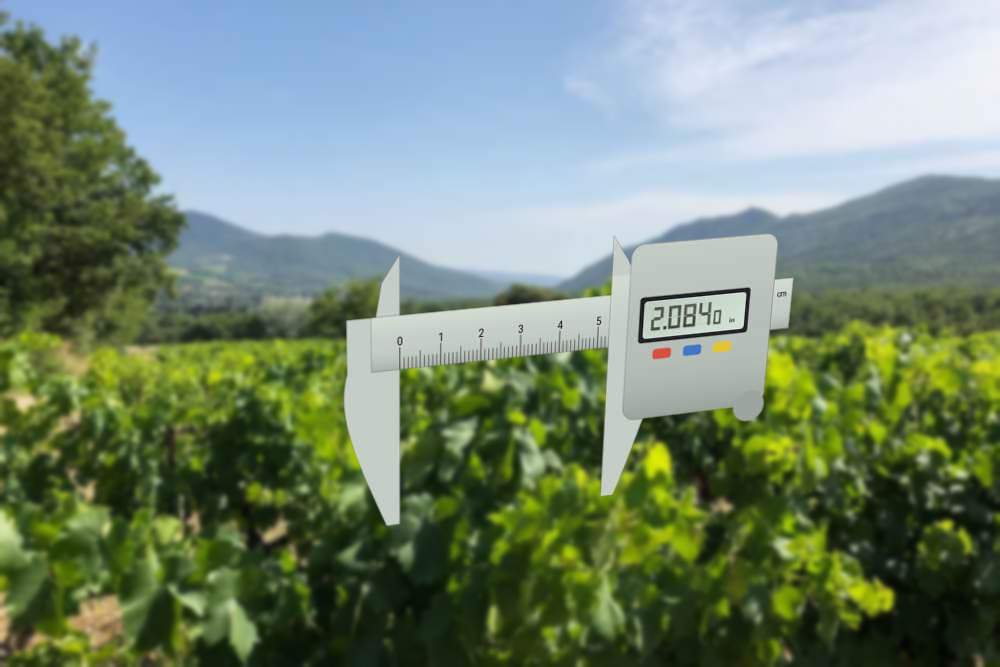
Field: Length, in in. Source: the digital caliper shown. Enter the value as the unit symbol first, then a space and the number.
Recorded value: in 2.0840
